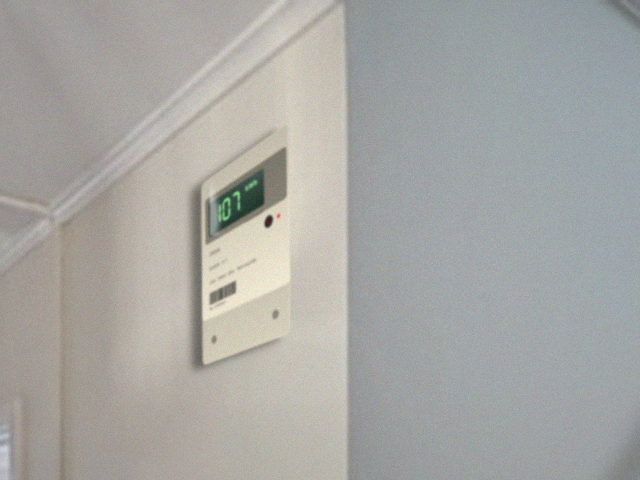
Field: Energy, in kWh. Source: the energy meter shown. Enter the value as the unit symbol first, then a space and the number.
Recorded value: kWh 107
